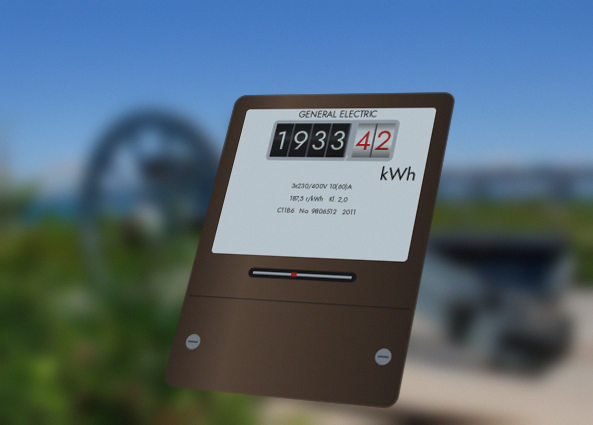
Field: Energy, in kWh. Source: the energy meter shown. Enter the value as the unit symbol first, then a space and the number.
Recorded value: kWh 1933.42
